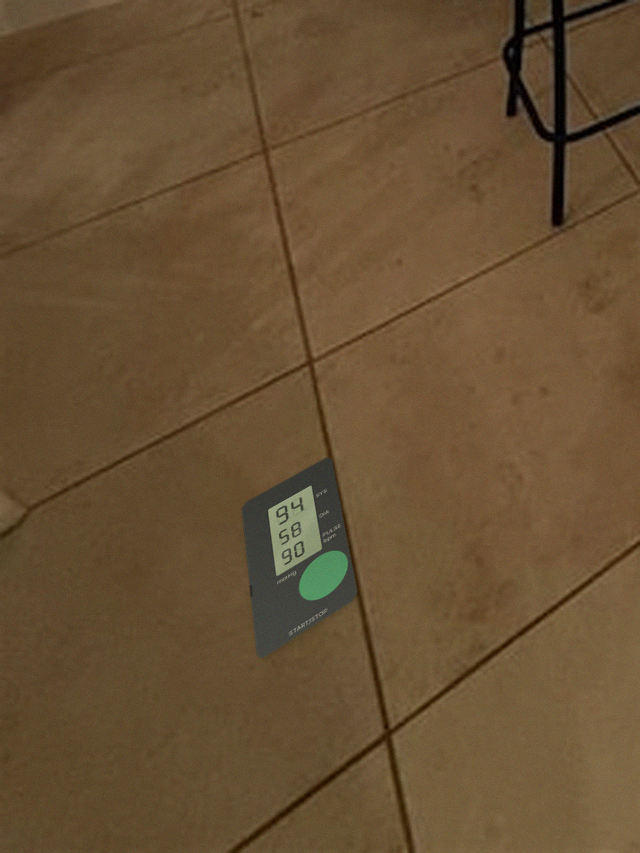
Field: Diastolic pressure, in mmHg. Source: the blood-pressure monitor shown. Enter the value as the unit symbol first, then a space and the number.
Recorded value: mmHg 58
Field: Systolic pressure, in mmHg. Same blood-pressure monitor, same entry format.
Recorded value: mmHg 94
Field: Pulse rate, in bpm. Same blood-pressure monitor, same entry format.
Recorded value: bpm 90
